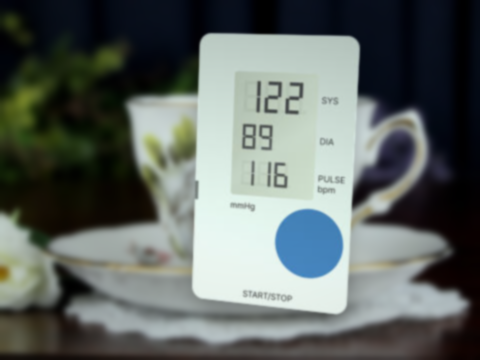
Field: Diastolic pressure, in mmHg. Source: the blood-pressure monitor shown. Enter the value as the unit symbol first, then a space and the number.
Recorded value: mmHg 89
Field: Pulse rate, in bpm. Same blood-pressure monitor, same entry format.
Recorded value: bpm 116
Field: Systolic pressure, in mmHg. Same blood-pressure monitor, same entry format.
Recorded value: mmHg 122
